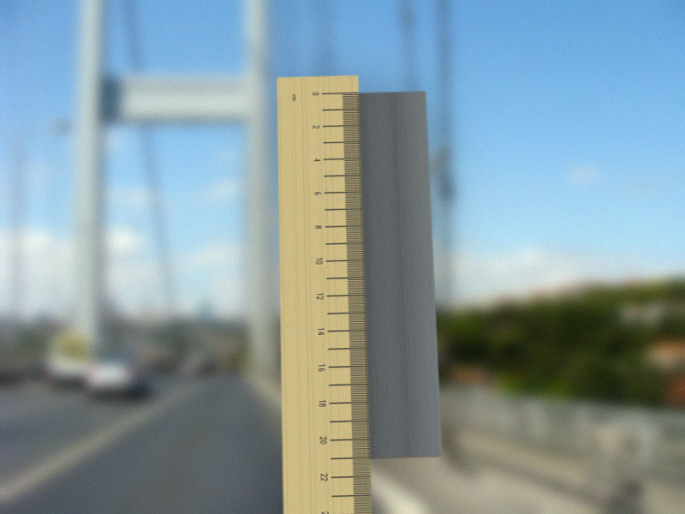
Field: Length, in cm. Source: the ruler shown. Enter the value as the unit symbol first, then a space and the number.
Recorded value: cm 21
